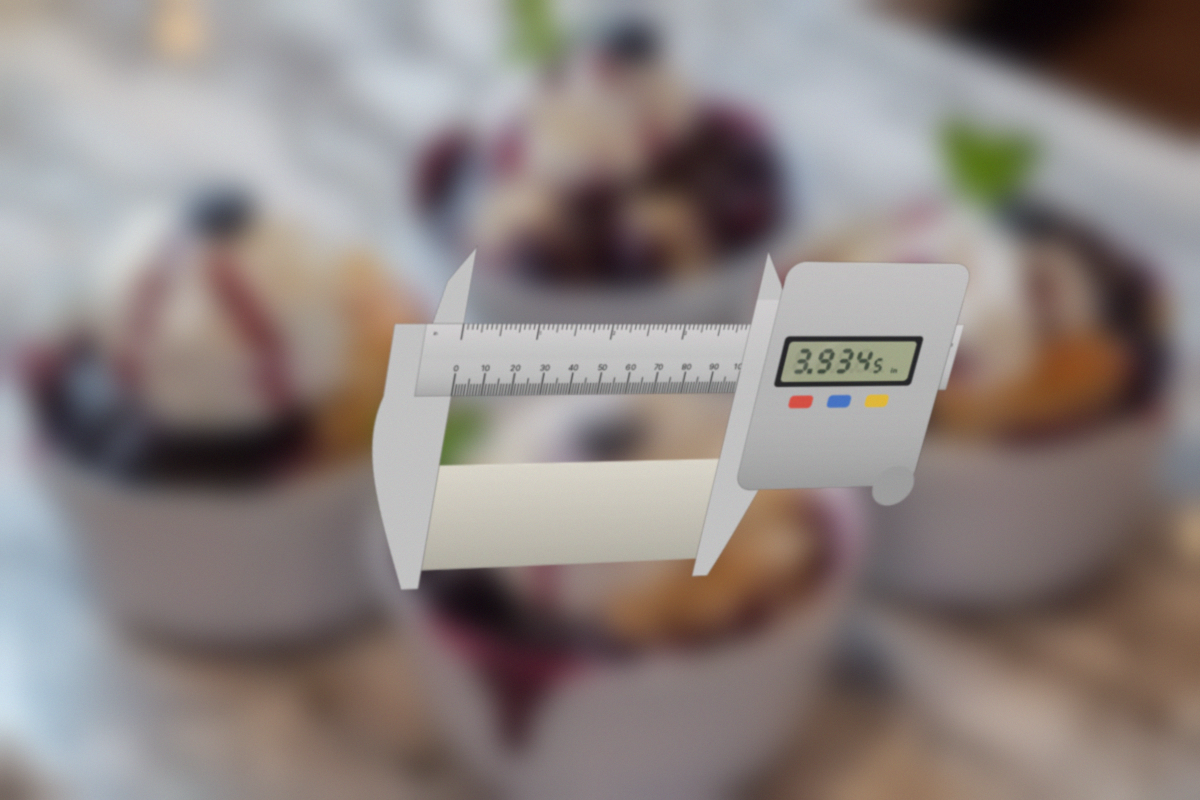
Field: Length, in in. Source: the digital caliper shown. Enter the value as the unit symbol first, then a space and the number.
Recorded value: in 3.9345
